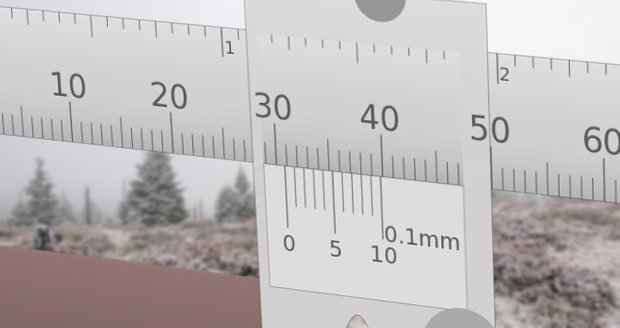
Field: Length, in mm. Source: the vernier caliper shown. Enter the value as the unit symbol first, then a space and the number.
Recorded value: mm 30.8
